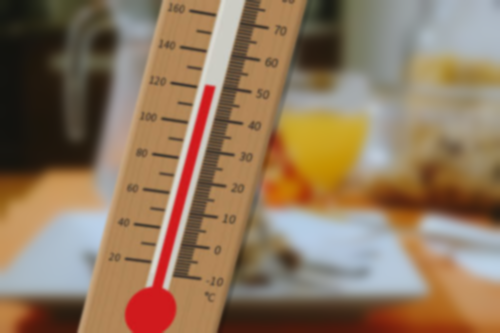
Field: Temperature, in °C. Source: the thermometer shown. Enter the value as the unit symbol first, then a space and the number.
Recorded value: °C 50
